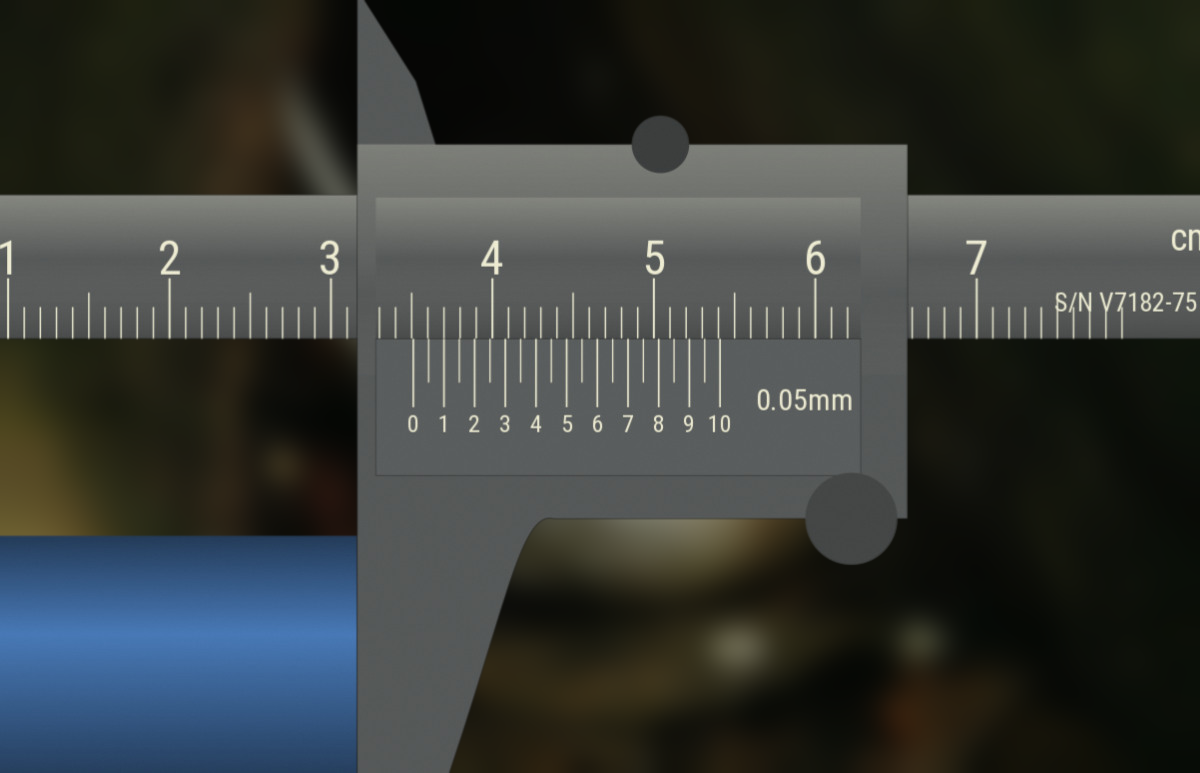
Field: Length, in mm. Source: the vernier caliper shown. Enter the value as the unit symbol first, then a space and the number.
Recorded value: mm 35.1
